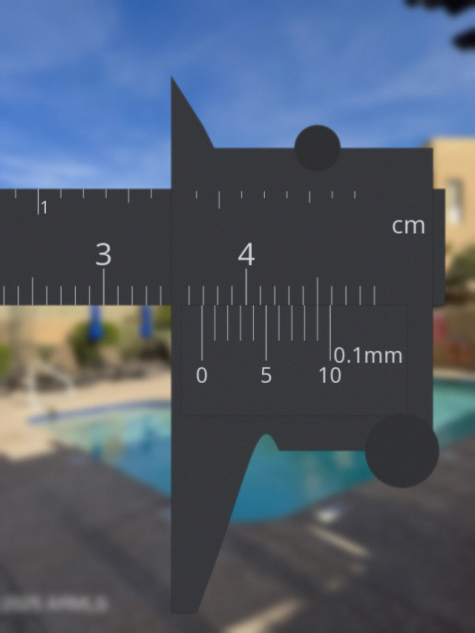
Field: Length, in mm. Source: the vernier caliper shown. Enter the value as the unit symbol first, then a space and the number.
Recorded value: mm 36.9
